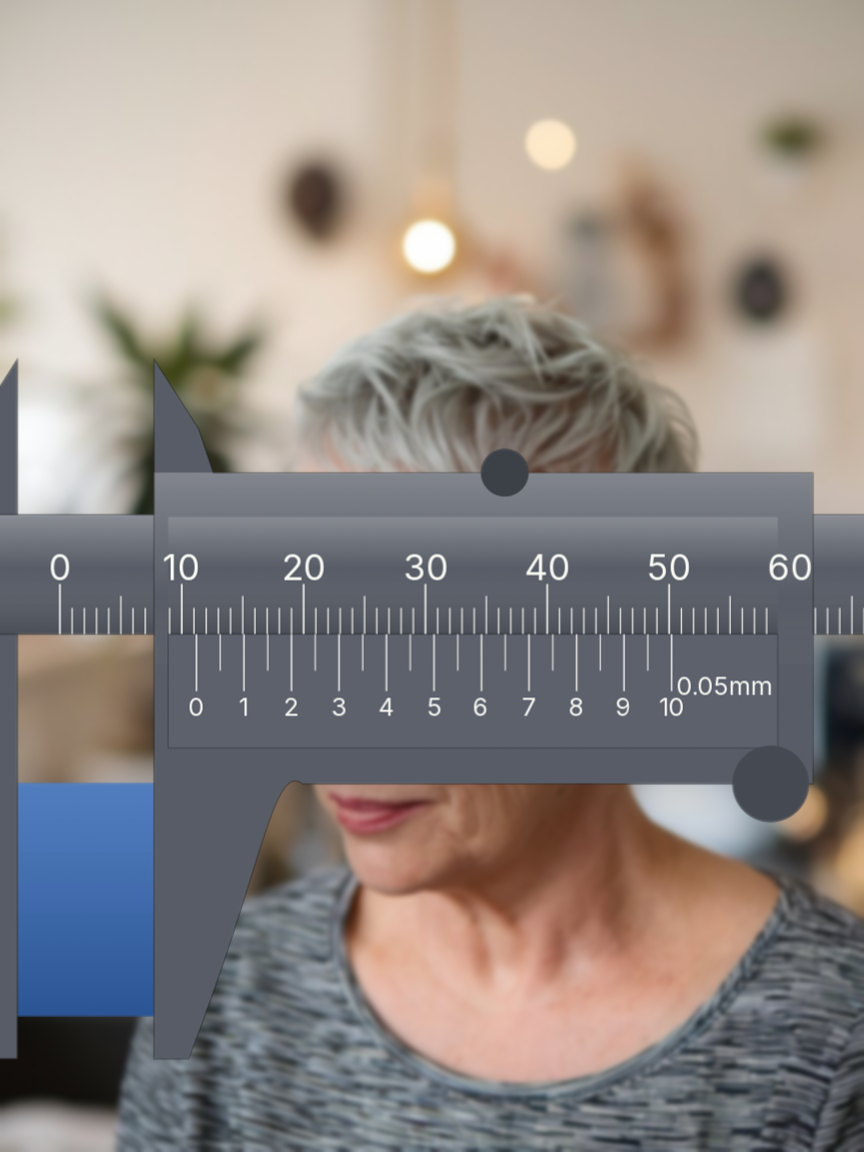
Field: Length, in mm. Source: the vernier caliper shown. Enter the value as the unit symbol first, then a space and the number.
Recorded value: mm 11.2
